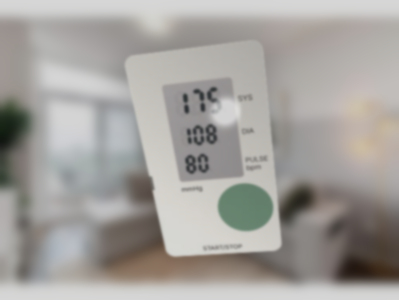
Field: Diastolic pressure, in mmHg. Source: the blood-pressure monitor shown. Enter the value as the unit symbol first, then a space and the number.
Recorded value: mmHg 108
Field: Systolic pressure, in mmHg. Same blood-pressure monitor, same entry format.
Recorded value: mmHg 175
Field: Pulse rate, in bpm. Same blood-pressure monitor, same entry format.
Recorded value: bpm 80
